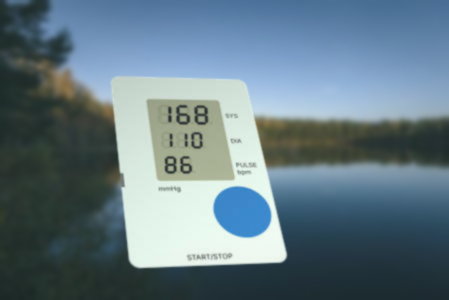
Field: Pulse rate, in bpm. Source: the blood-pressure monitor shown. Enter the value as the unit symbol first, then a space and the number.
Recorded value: bpm 86
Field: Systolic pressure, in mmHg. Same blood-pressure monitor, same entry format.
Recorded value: mmHg 168
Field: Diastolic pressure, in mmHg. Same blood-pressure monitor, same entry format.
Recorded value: mmHg 110
